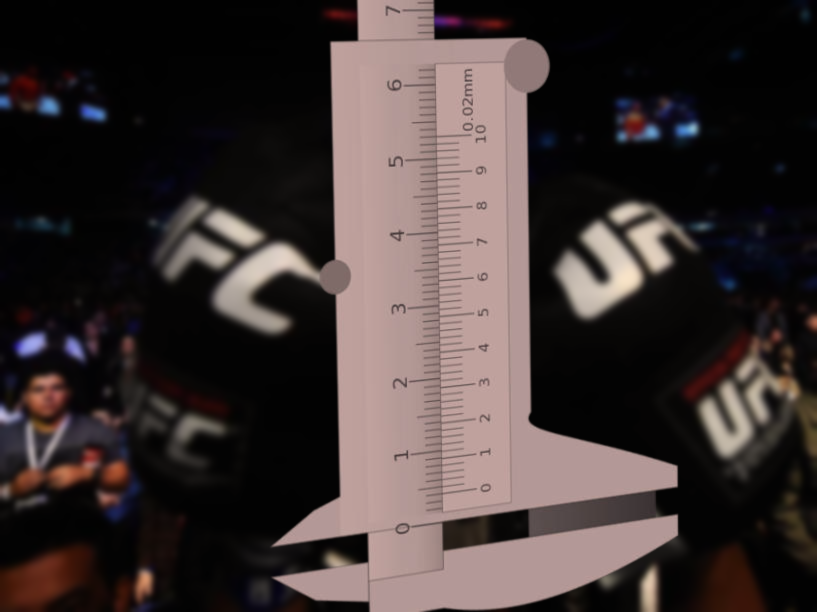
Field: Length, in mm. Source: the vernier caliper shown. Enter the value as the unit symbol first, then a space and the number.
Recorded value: mm 4.0
